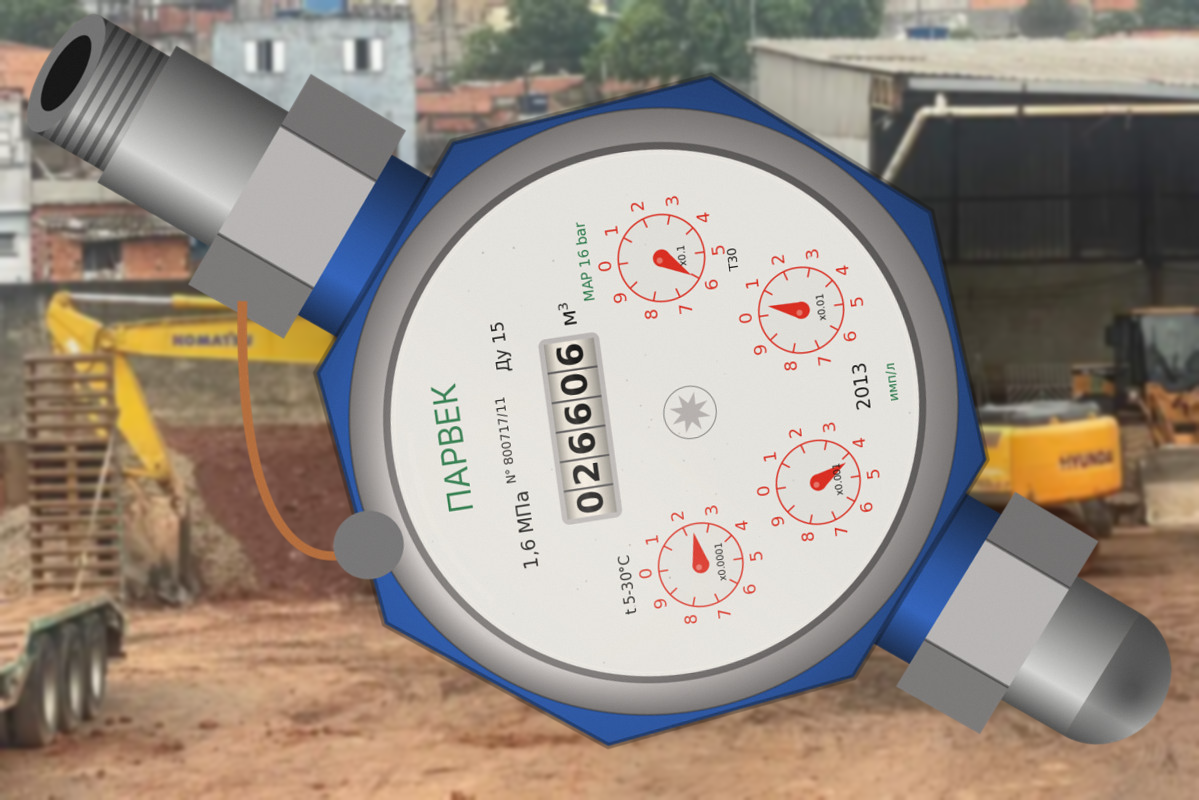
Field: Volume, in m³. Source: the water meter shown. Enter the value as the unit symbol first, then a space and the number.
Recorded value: m³ 26606.6042
